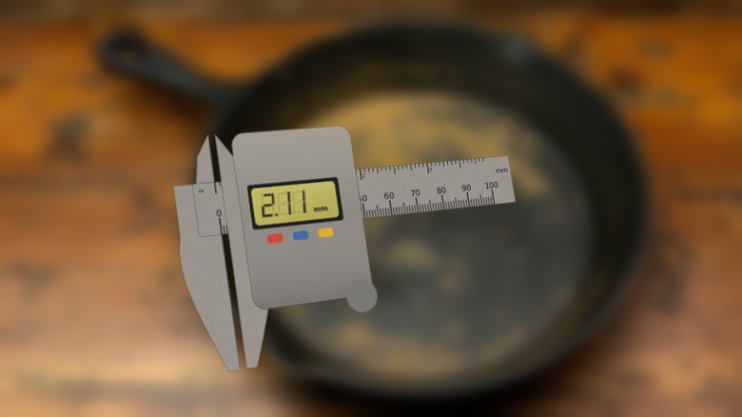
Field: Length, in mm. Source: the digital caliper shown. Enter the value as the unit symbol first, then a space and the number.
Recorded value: mm 2.11
